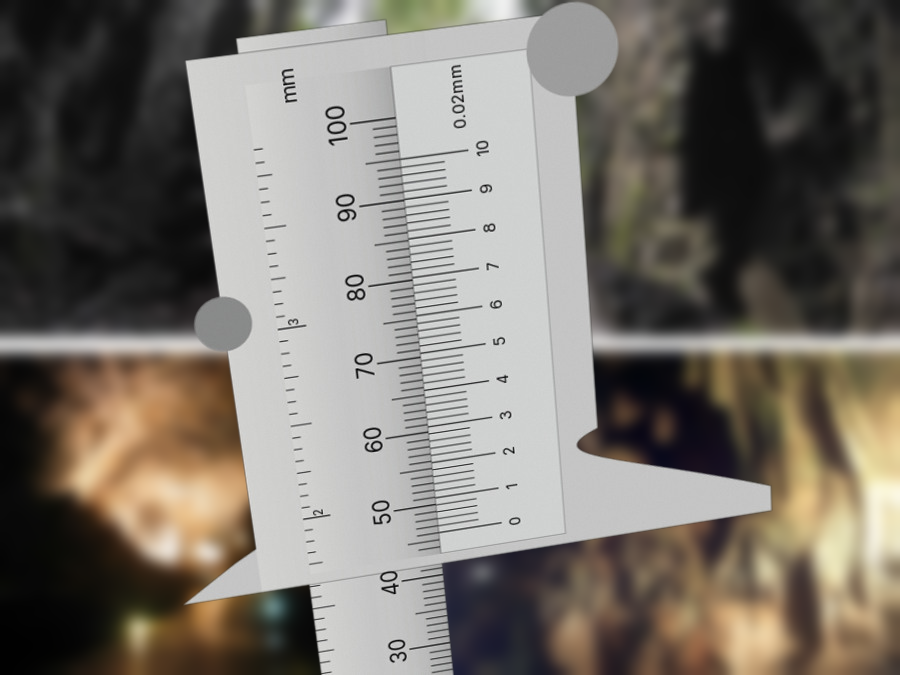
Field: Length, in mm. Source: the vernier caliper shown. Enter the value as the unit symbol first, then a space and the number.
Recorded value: mm 46.0
